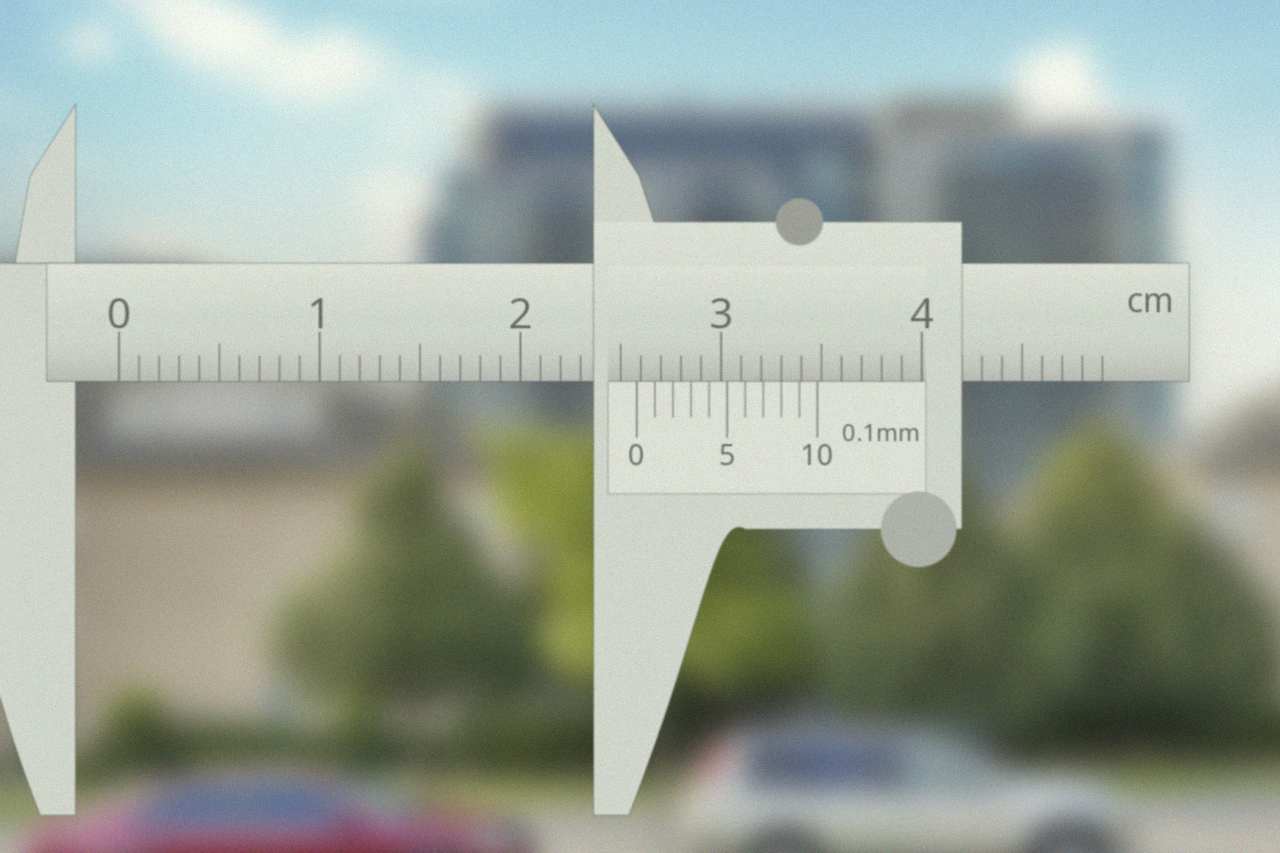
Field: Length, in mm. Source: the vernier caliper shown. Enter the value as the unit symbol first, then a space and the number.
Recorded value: mm 25.8
